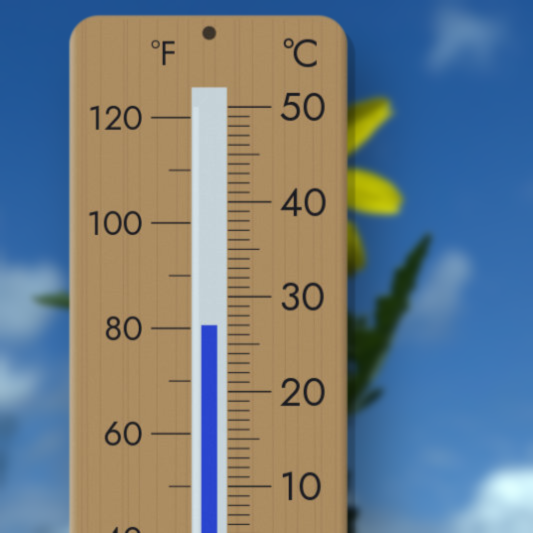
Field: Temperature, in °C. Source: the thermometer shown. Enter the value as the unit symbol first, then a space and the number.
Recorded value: °C 27
